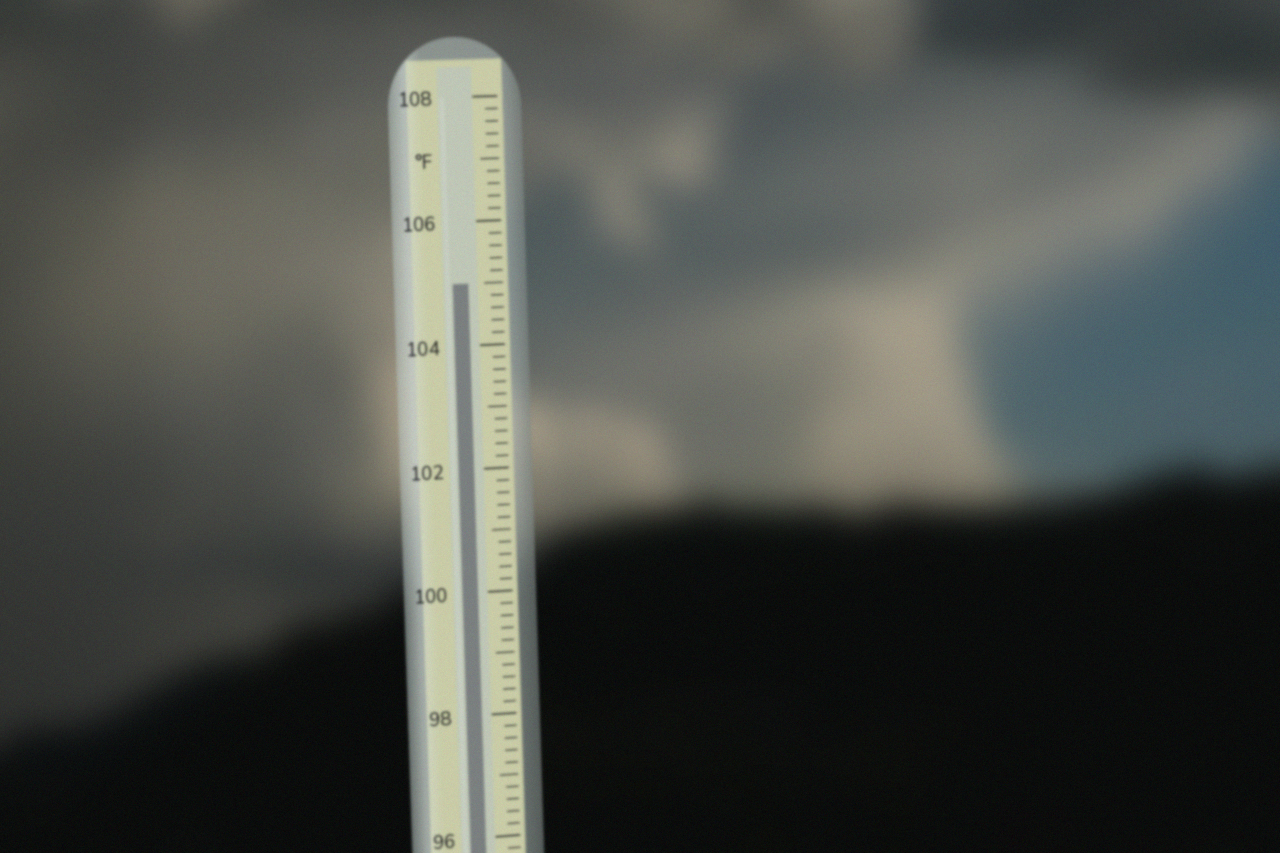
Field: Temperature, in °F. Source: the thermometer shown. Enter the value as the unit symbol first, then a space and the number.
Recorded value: °F 105
